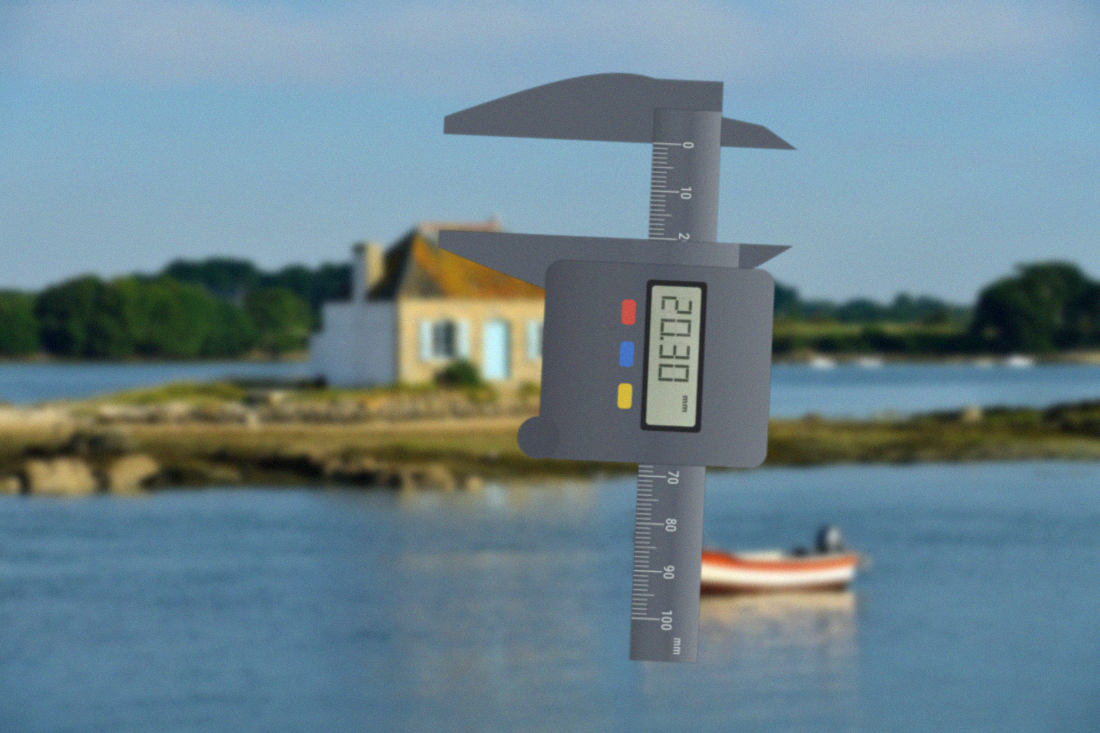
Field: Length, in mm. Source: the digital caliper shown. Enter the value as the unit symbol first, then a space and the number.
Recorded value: mm 20.30
